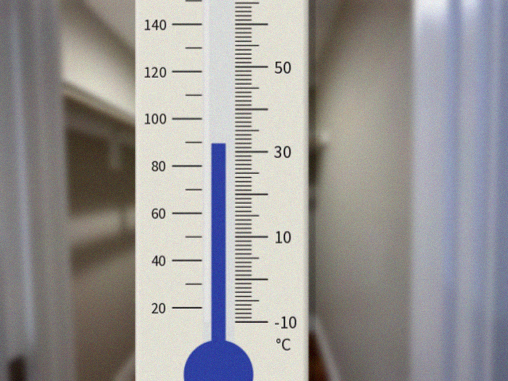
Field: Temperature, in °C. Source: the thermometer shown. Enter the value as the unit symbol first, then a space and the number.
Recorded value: °C 32
